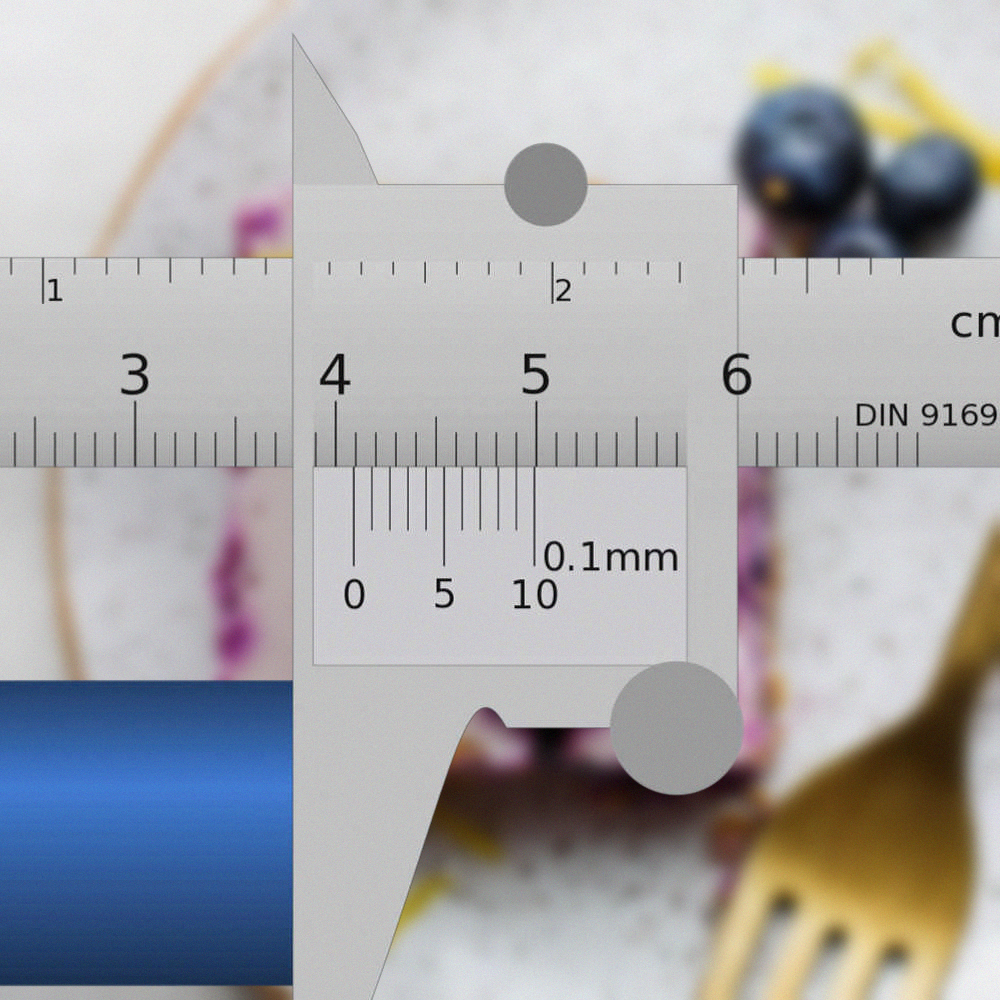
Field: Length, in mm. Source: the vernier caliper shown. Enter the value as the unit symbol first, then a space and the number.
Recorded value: mm 40.9
